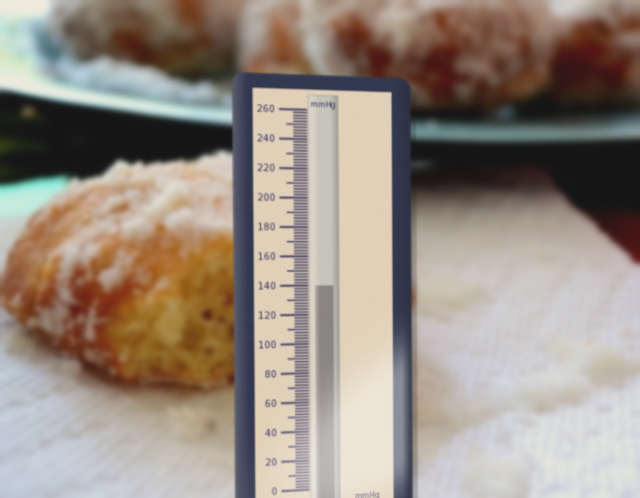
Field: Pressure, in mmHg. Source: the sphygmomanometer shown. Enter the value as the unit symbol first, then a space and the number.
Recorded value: mmHg 140
